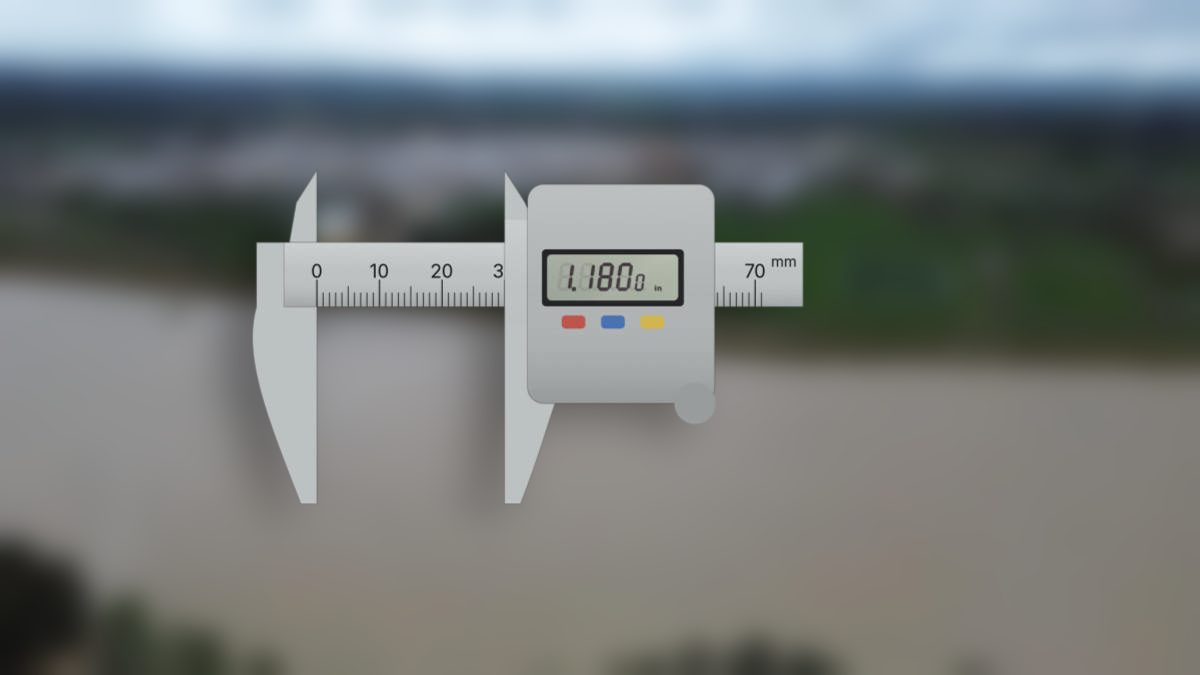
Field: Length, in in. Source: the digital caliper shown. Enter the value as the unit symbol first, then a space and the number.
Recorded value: in 1.1800
